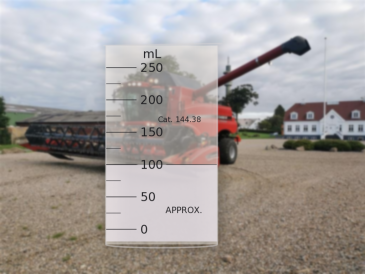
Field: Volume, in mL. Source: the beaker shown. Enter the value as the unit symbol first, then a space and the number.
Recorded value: mL 100
